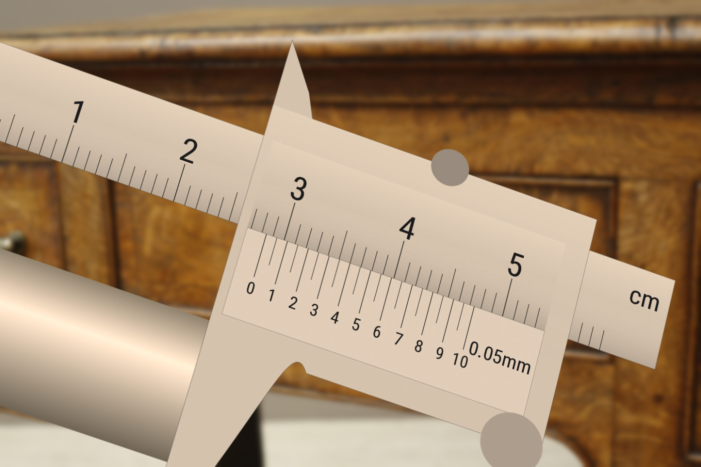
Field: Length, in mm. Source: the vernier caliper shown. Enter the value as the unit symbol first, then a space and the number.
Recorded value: mm 28.4
